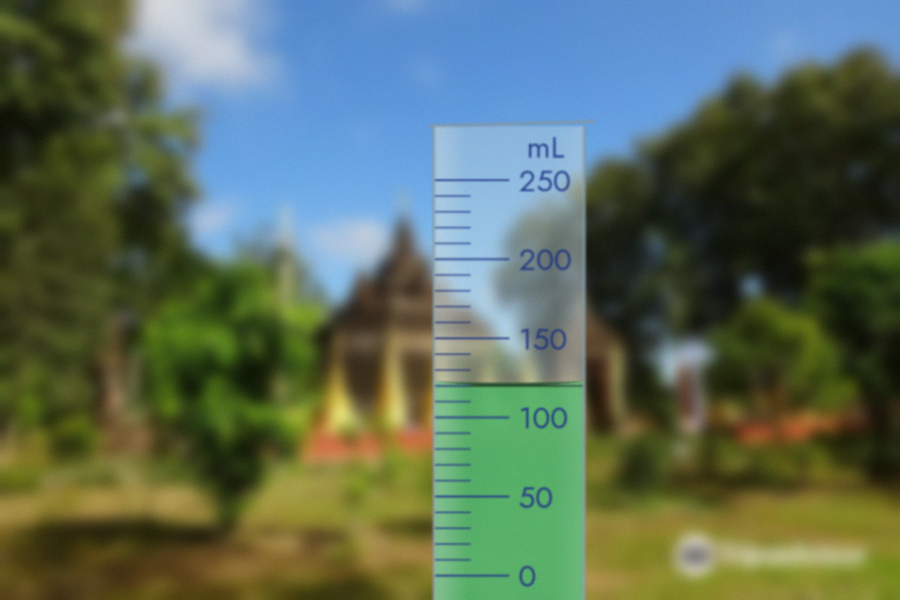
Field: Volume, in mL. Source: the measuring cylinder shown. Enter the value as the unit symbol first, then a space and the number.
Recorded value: mL 120
